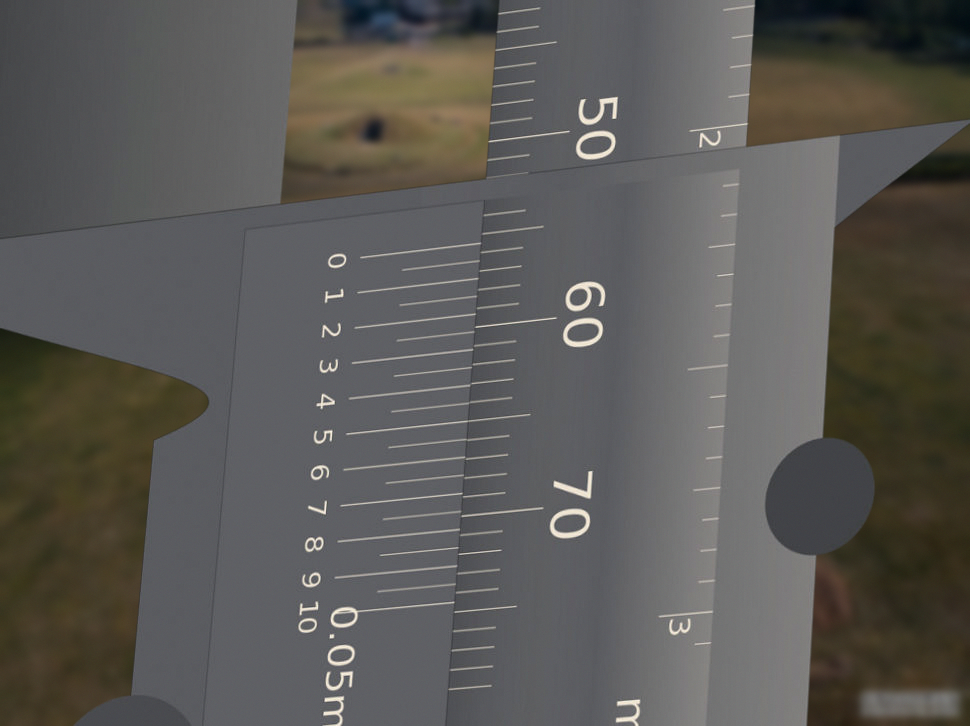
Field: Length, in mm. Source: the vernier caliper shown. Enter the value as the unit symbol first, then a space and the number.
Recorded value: mm 55.5
